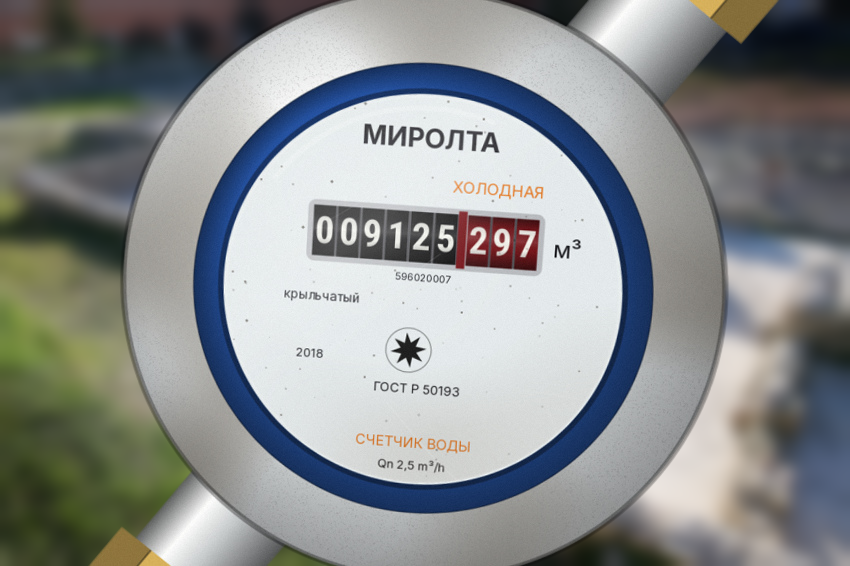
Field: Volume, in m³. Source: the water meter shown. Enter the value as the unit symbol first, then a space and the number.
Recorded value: m³ 9125.297
